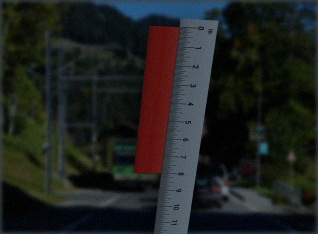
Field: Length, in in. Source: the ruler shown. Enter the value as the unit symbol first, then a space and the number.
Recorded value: in 8
